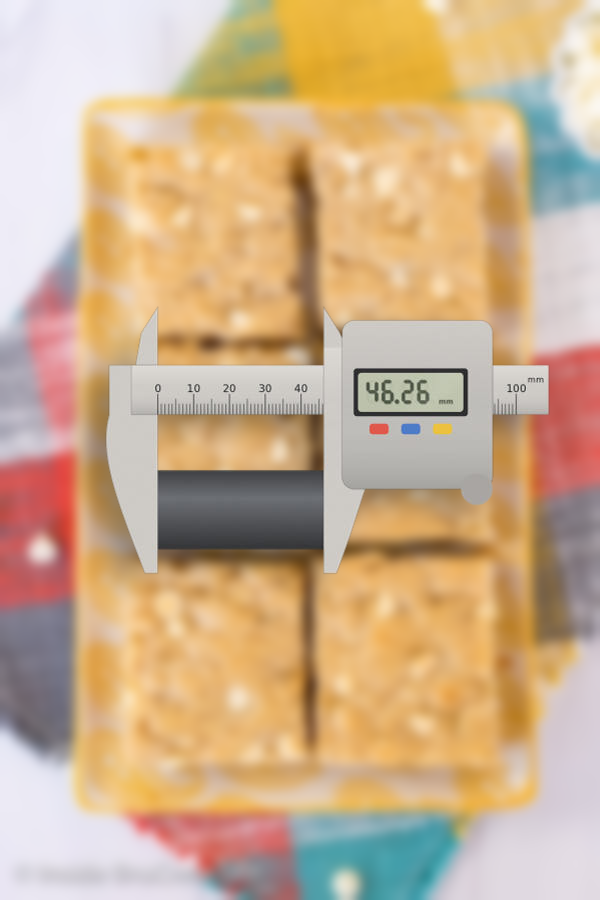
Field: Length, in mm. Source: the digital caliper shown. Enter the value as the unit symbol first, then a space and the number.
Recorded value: mm 46.26
